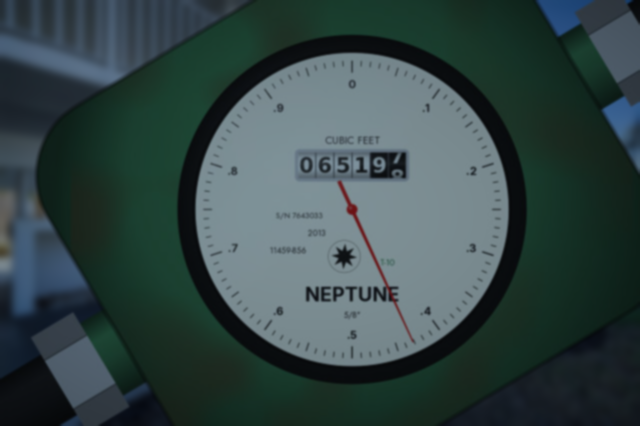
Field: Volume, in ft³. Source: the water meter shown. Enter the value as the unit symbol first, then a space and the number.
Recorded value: ft³ 65197.43
